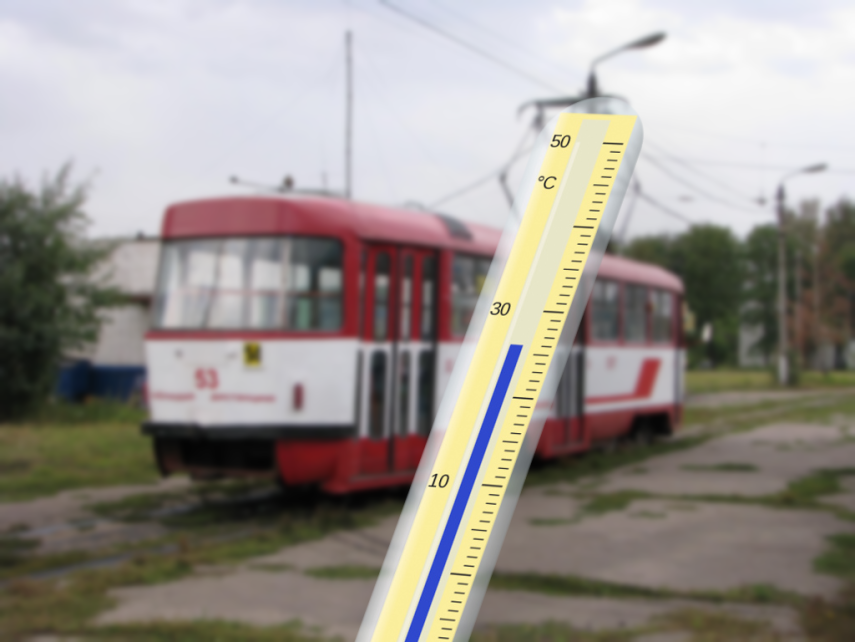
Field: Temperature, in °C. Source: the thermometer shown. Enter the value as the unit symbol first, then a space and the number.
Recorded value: °C 26
